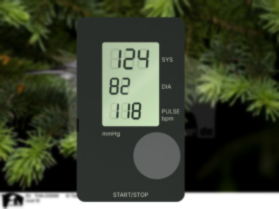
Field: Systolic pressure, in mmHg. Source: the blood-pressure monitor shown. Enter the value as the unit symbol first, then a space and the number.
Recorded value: mmHg 124
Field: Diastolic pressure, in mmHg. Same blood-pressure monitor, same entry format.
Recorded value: mmHg 82
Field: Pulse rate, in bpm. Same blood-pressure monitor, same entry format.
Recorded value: bpm 118
